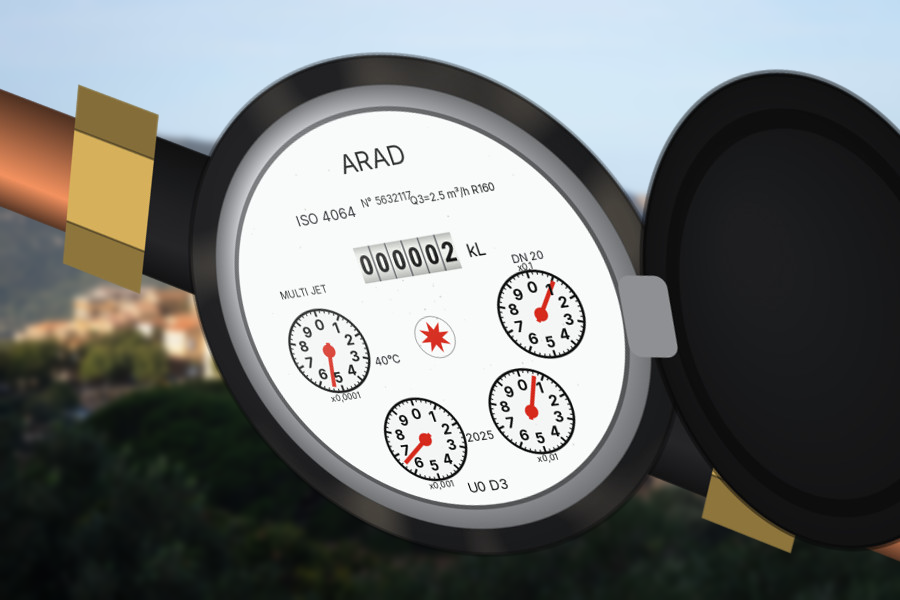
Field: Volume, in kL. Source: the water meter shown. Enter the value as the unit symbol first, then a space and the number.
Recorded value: kL 2.1065
